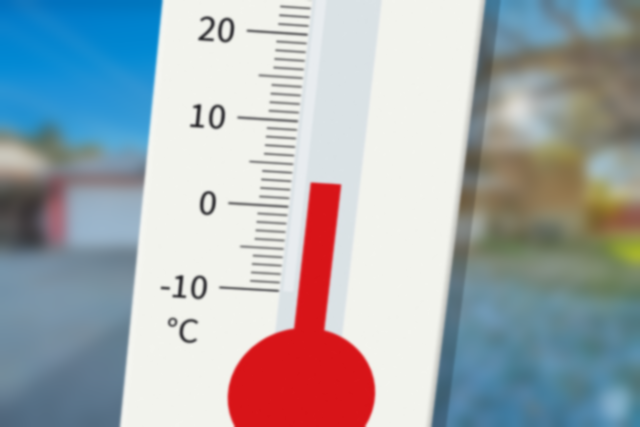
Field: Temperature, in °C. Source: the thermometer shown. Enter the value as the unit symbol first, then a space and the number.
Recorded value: °C 3
